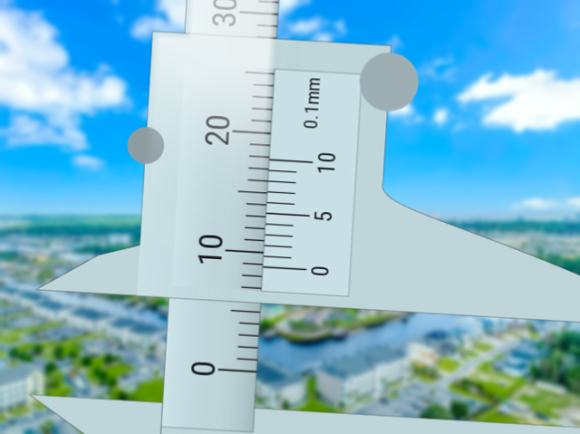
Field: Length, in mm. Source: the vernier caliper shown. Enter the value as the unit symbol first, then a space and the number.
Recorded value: mm 8.8
